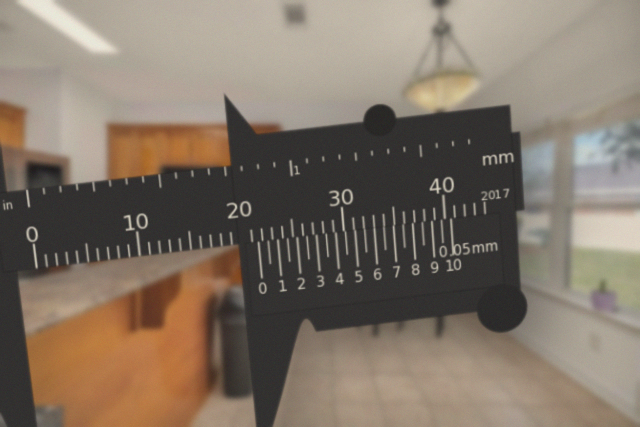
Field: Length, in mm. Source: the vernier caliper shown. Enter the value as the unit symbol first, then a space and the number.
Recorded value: mm 21.6
